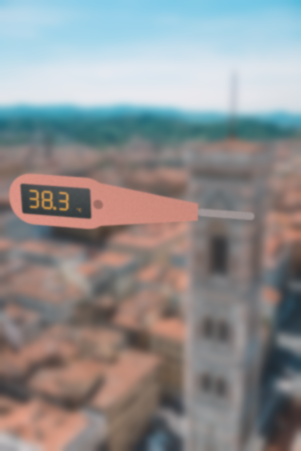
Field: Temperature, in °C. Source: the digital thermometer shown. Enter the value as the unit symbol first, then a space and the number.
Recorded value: °C 38.3
